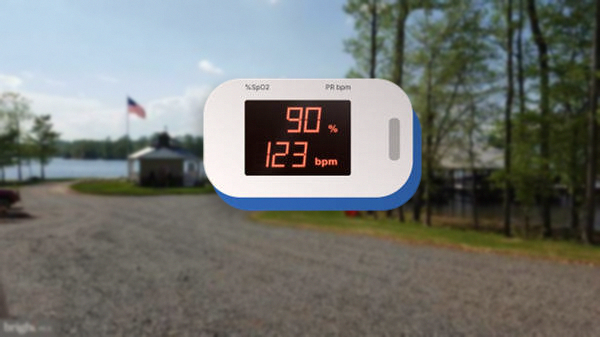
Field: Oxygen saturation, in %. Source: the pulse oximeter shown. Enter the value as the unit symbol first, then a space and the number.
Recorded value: % 90
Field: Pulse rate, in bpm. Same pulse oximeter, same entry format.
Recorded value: bpm 123
